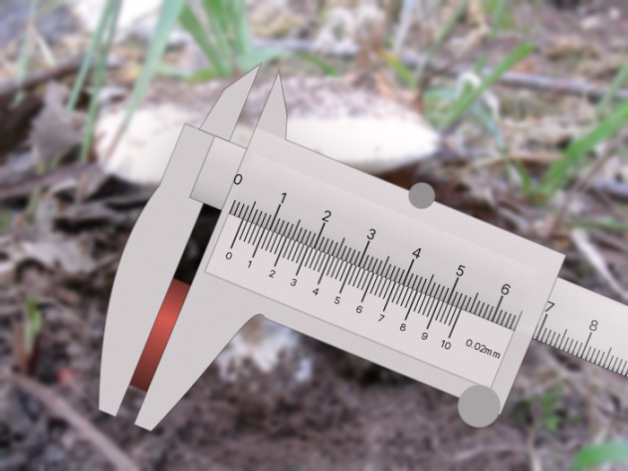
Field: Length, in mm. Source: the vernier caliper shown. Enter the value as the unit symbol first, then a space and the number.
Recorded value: mm 4.0
